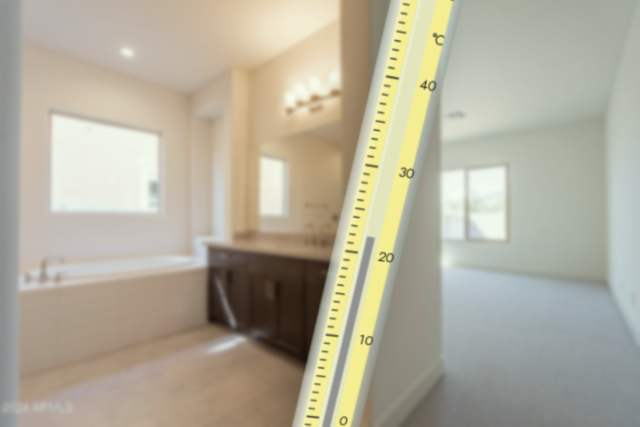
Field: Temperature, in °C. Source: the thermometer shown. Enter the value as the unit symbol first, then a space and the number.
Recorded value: °C 22
